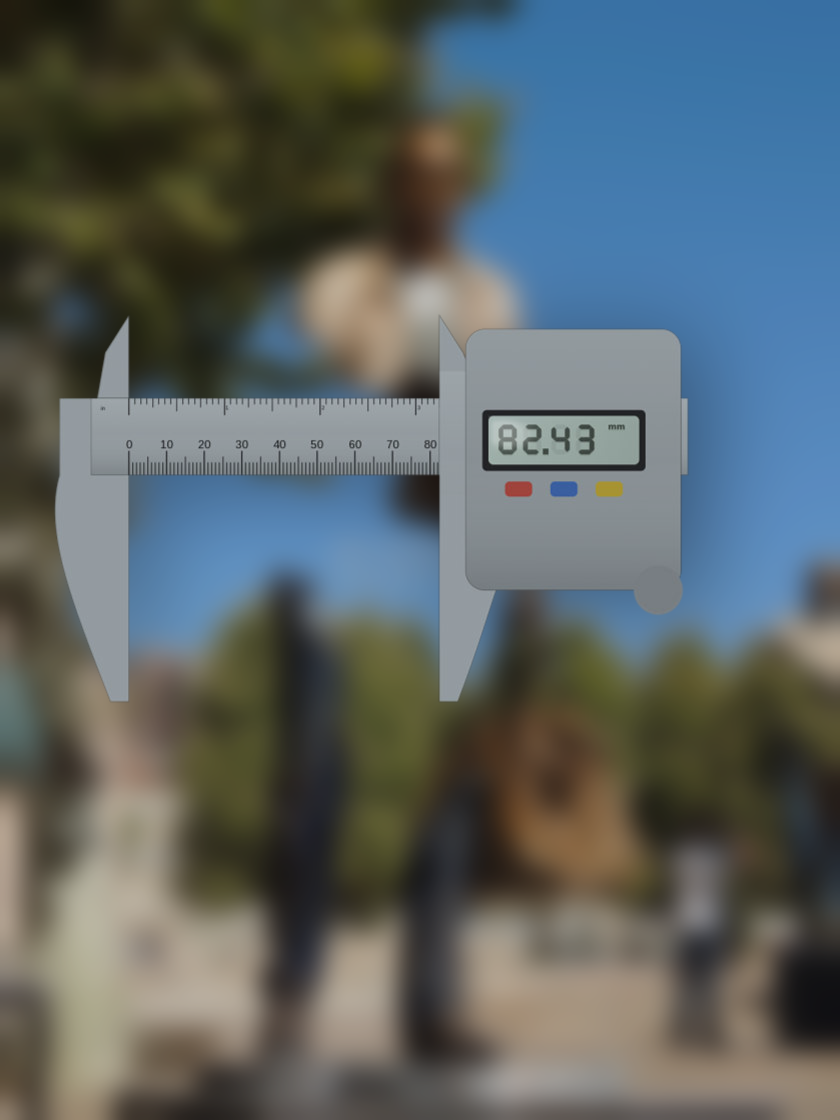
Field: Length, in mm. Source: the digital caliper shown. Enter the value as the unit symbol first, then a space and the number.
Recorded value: mm 82.43
